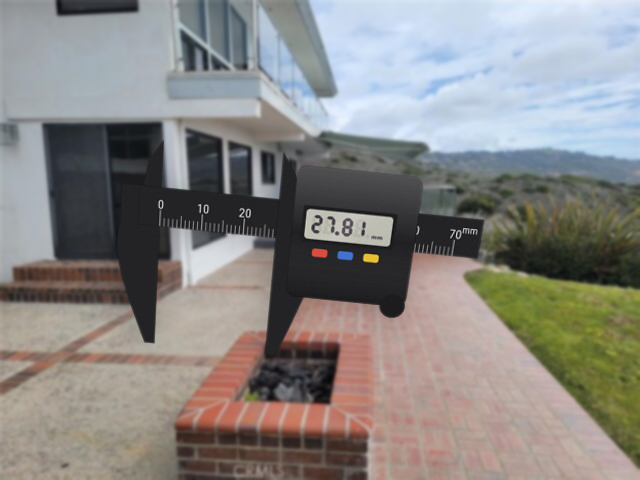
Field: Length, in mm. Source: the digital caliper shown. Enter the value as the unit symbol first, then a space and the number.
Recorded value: mm 27.81
